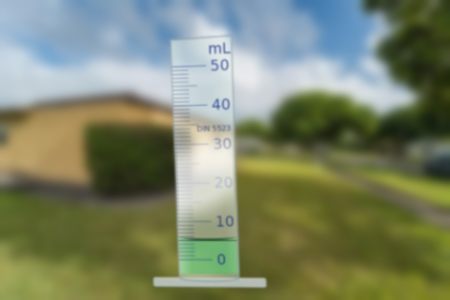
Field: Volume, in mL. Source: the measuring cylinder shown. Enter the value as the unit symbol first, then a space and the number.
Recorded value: mL 5
